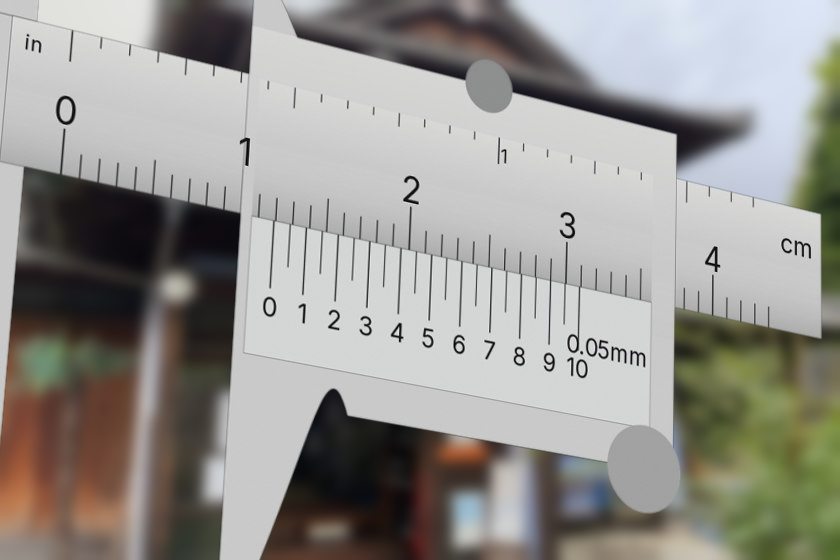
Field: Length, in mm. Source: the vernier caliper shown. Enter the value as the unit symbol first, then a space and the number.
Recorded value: mm 11.9
